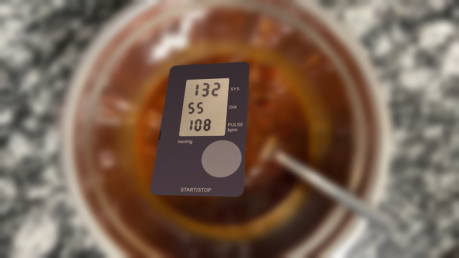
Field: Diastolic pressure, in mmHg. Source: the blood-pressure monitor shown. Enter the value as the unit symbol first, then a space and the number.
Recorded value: mmHg 55
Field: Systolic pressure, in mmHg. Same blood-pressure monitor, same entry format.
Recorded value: mmHg 132
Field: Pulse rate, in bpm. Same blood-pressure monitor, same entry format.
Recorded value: bpm 108
